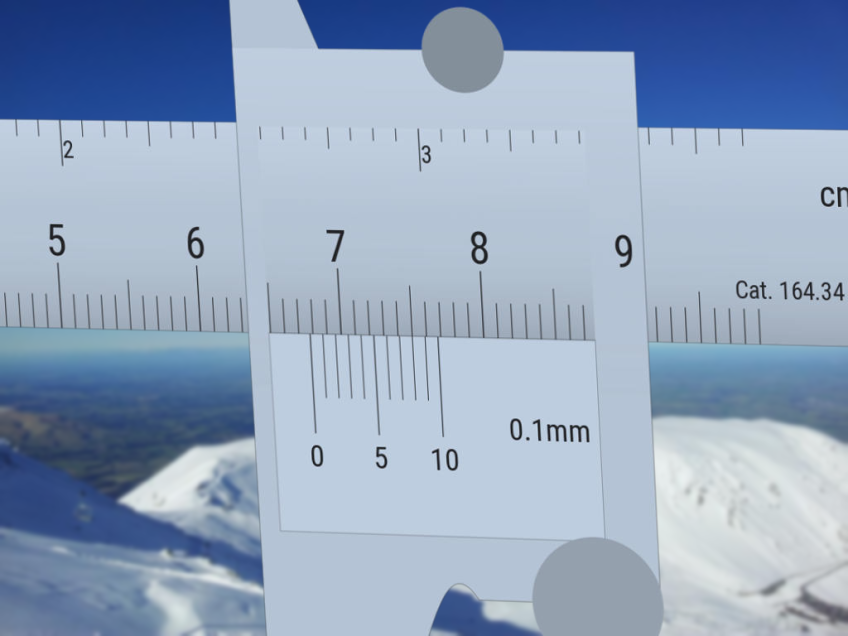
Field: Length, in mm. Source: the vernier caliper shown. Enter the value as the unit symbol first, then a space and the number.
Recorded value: mm 67.8
